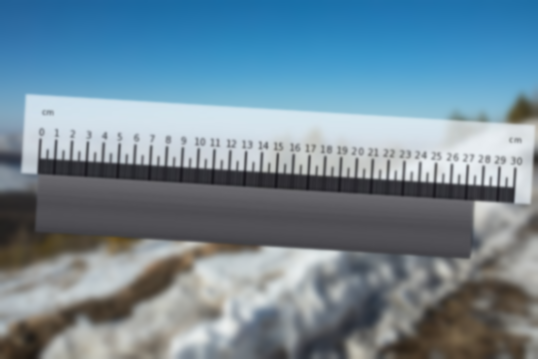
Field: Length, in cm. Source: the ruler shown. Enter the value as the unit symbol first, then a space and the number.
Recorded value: cm 27.5
